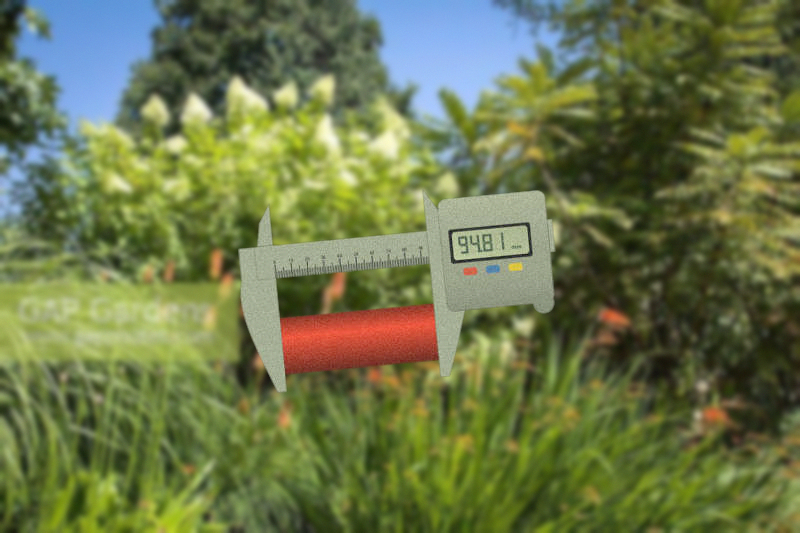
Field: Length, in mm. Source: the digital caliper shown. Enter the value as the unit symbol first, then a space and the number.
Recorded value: mm 94.81
